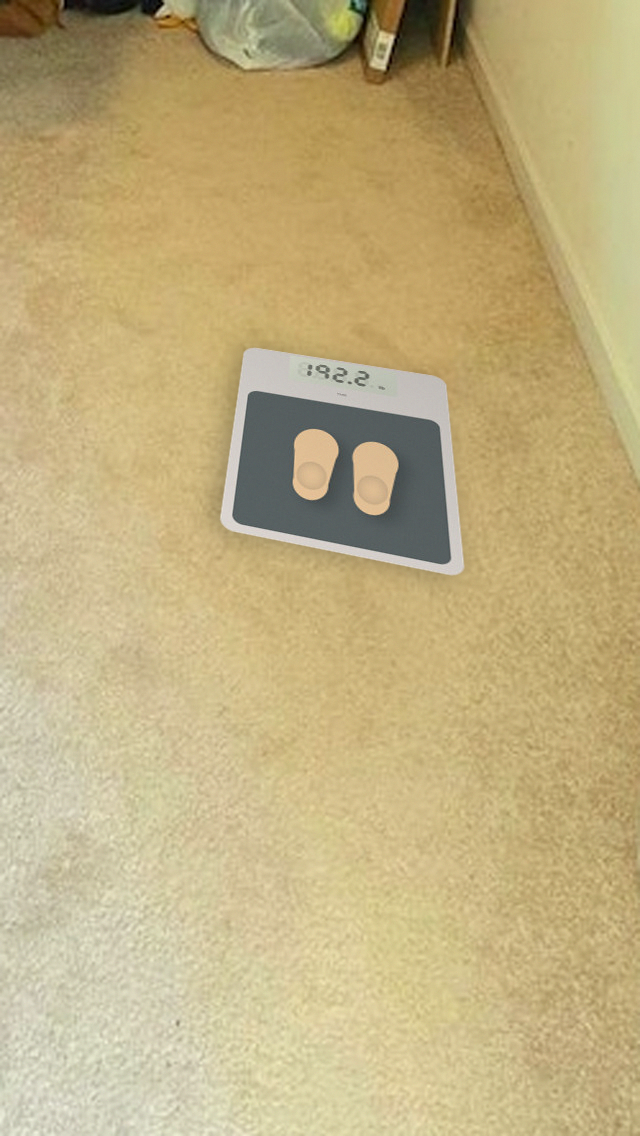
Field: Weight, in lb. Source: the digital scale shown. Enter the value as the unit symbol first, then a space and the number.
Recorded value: lb 192.2
